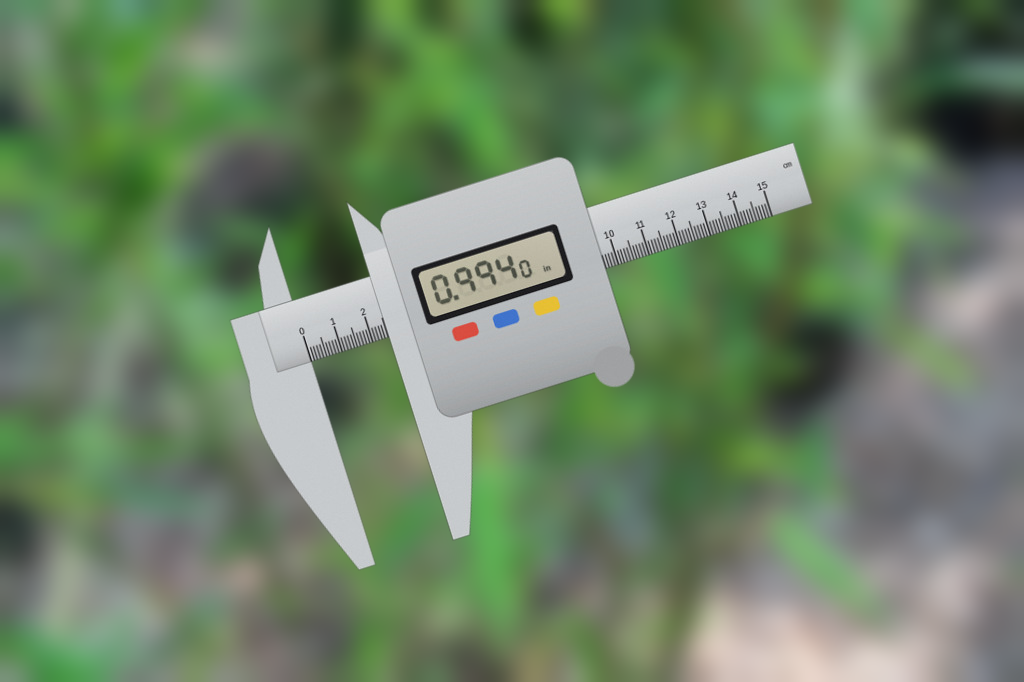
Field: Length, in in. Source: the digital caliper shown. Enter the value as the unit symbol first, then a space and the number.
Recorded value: in 0.9940
